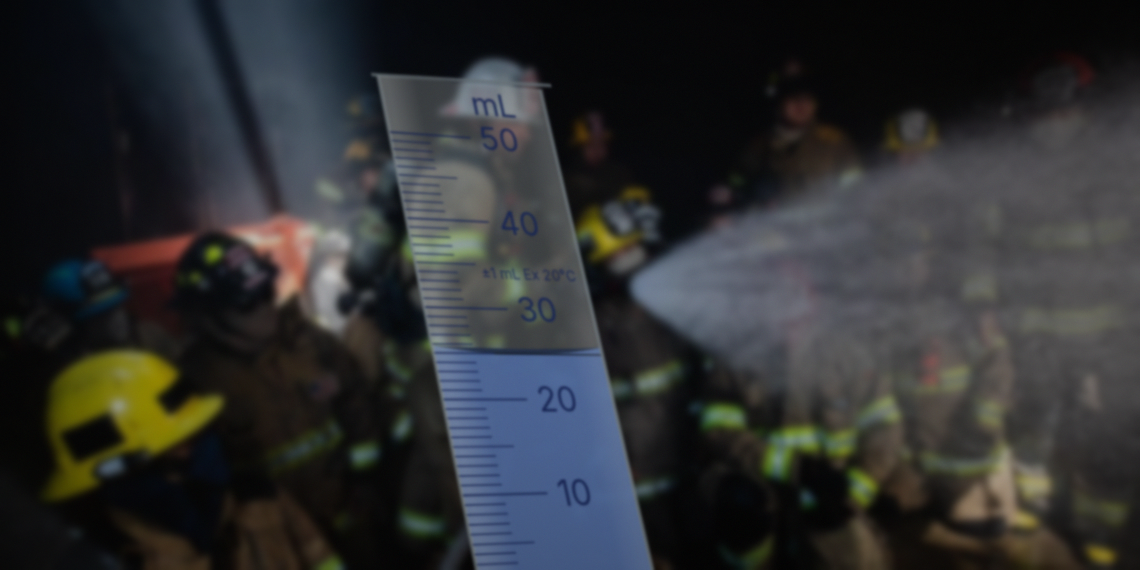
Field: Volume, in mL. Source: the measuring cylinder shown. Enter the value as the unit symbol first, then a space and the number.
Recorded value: mL 25
